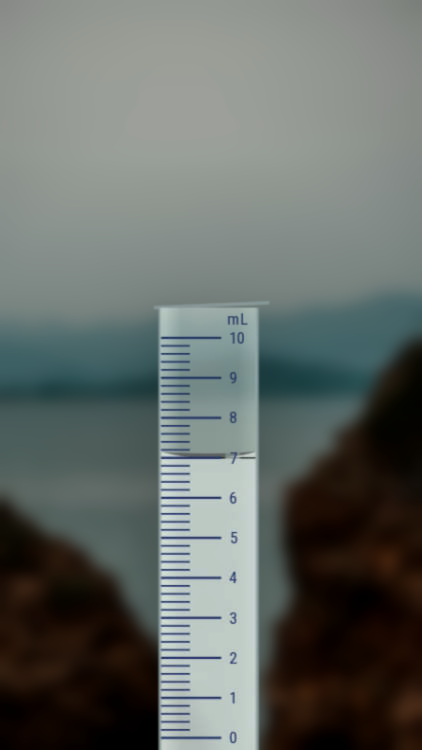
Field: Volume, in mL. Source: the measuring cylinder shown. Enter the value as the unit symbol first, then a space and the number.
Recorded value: mL 7
